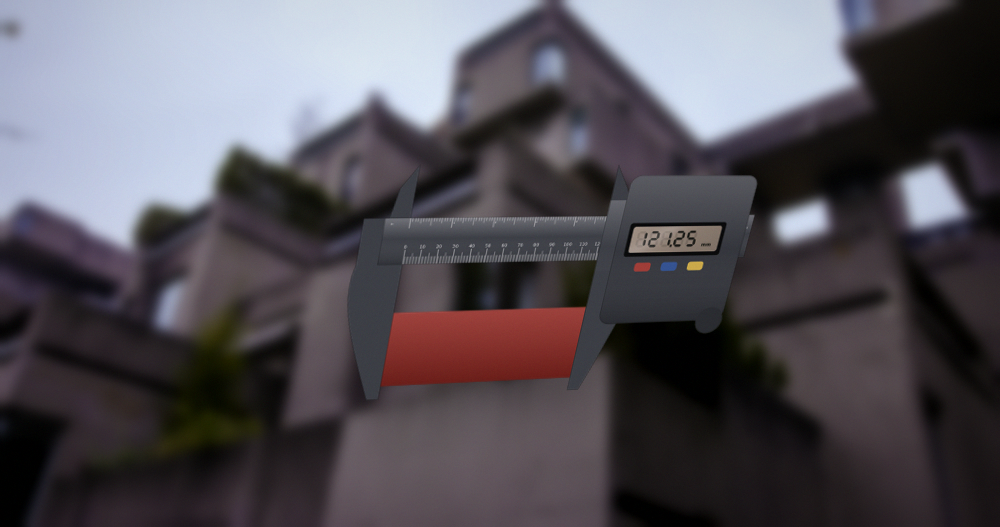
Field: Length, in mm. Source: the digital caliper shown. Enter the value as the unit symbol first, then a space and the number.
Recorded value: mm 121.25
